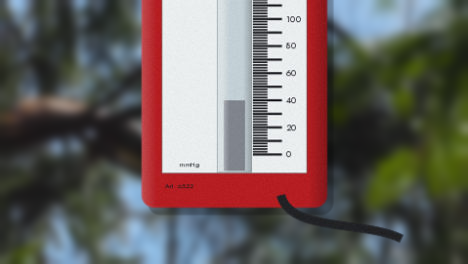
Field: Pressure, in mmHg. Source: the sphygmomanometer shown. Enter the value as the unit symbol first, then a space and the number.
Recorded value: mmHg 40
